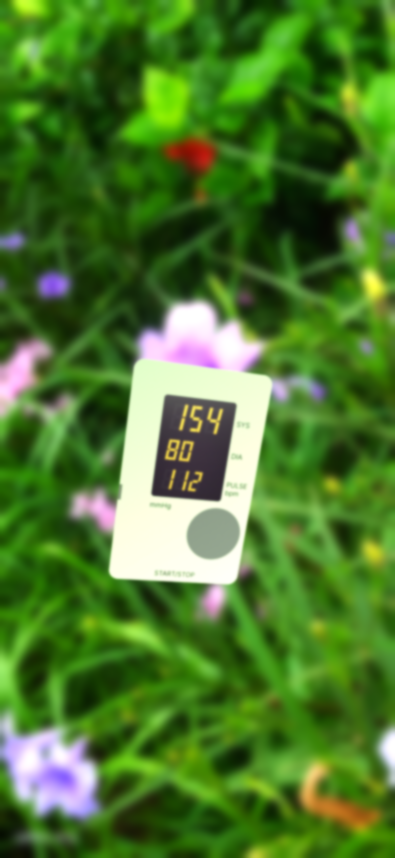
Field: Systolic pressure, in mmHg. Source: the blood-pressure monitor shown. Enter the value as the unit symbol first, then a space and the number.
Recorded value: mmHg 154
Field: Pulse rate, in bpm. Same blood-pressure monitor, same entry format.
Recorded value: bpm 112
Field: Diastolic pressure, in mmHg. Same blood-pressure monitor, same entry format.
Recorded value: mmHg 80
